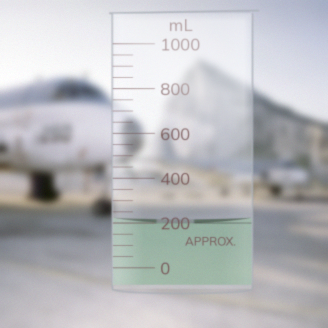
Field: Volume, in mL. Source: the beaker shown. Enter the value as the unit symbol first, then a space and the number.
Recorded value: mL 200
